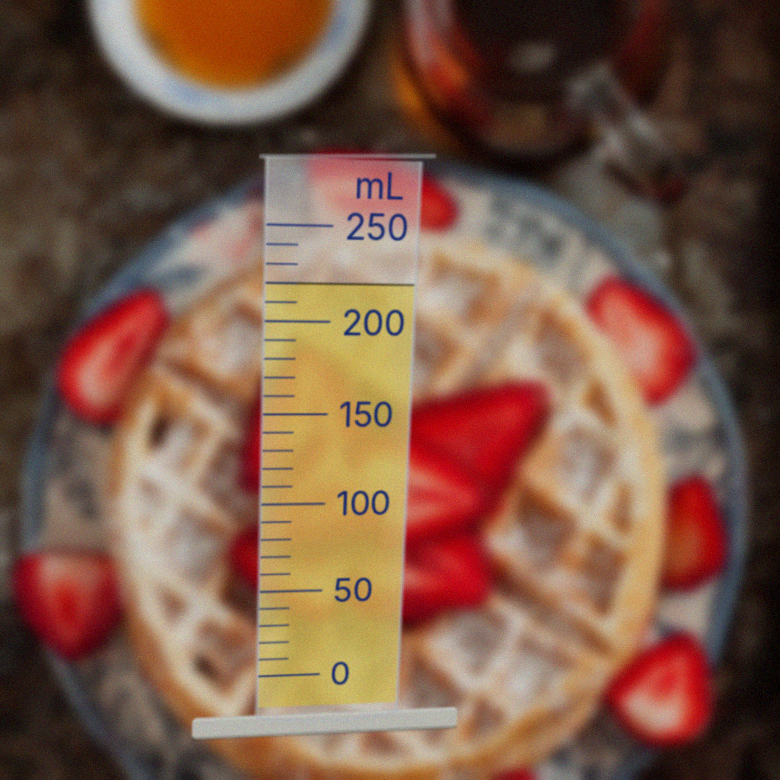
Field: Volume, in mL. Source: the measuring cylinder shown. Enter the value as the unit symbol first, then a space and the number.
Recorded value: mL 220
